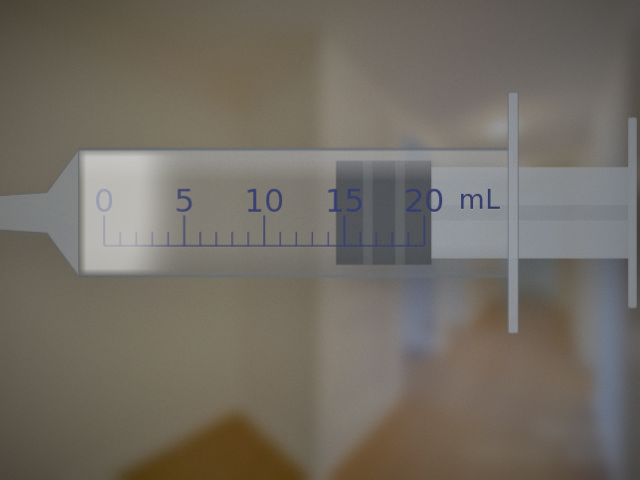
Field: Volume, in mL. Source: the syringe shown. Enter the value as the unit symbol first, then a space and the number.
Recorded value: mL 14.5
